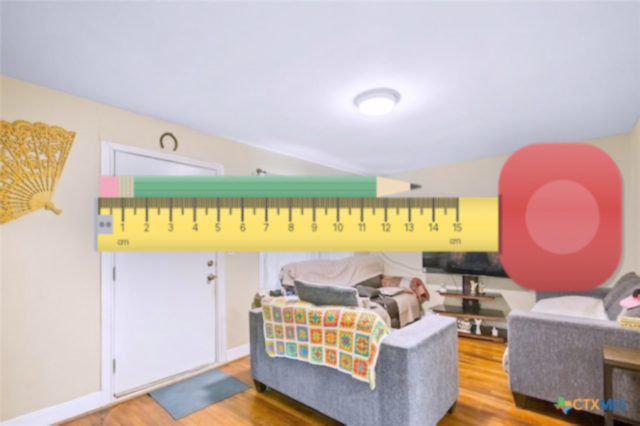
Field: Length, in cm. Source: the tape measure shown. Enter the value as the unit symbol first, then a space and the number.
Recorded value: cm 13.5
